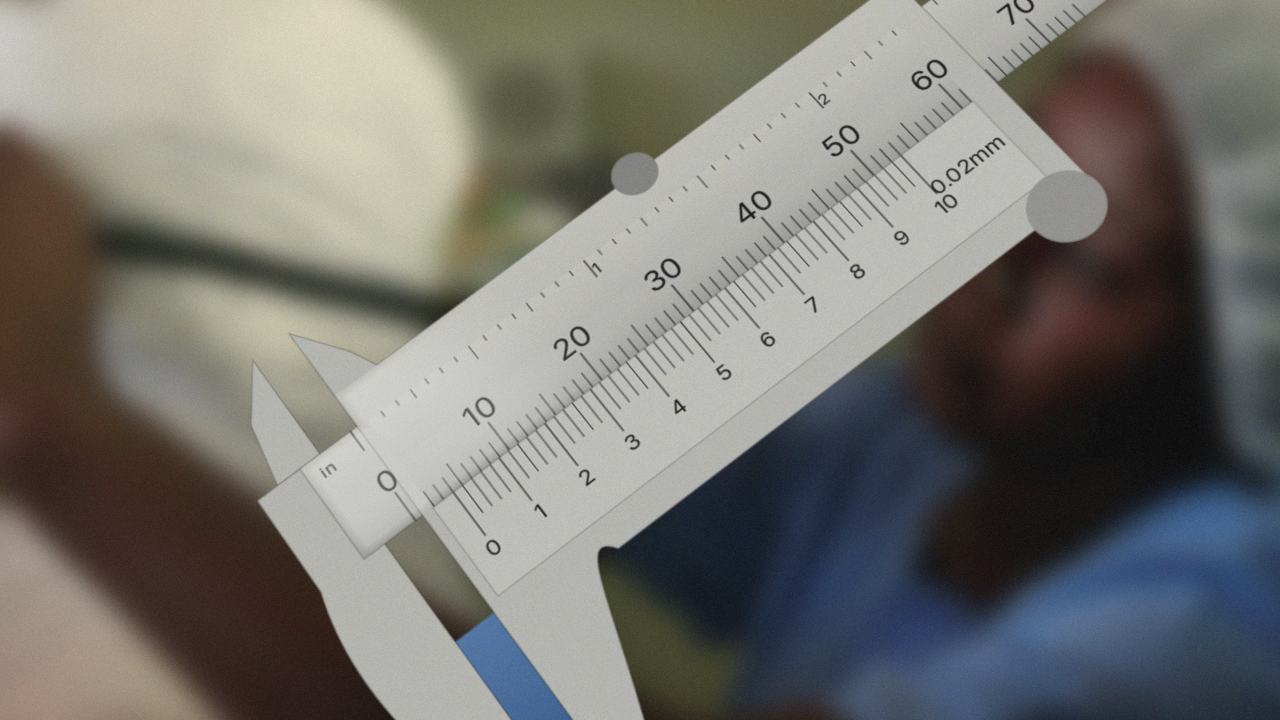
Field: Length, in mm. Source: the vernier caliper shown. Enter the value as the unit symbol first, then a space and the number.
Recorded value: mm 4.0
